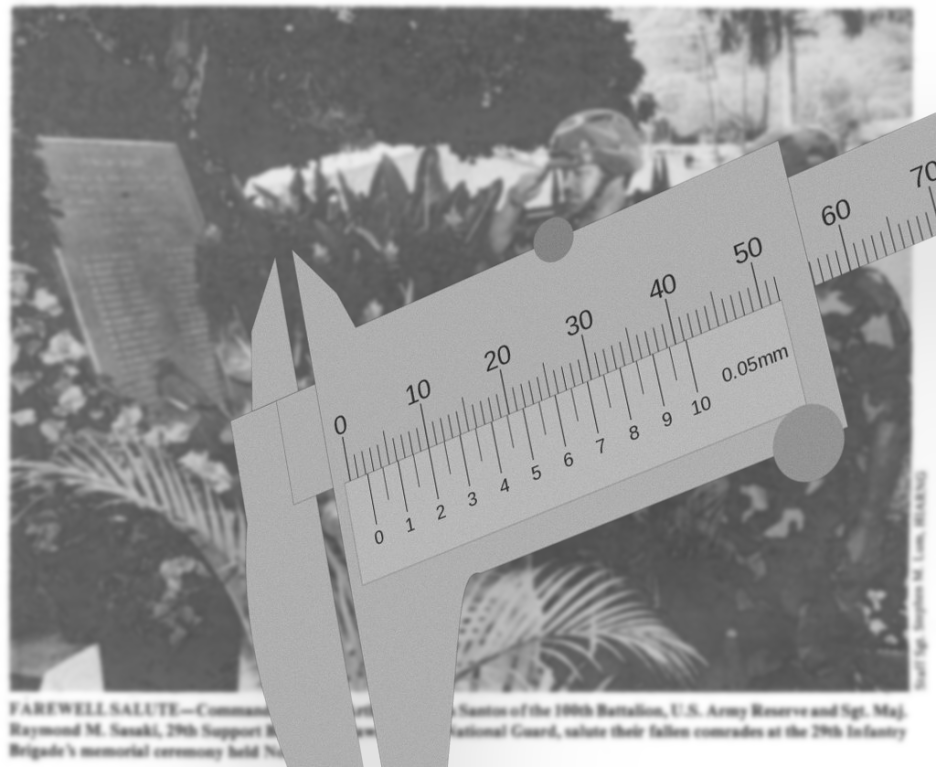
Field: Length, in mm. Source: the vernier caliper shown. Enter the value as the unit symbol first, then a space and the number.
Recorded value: mm 2.2
